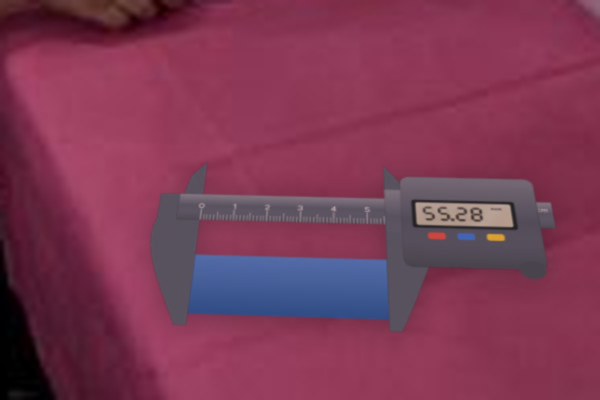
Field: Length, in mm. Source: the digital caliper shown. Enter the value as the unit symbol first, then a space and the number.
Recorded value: mm 55.28
